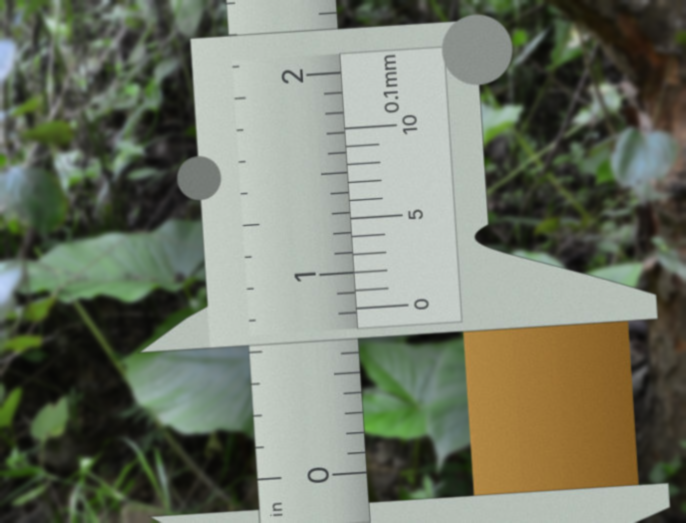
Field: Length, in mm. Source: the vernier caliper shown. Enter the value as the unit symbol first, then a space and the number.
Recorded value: mm 8.2
